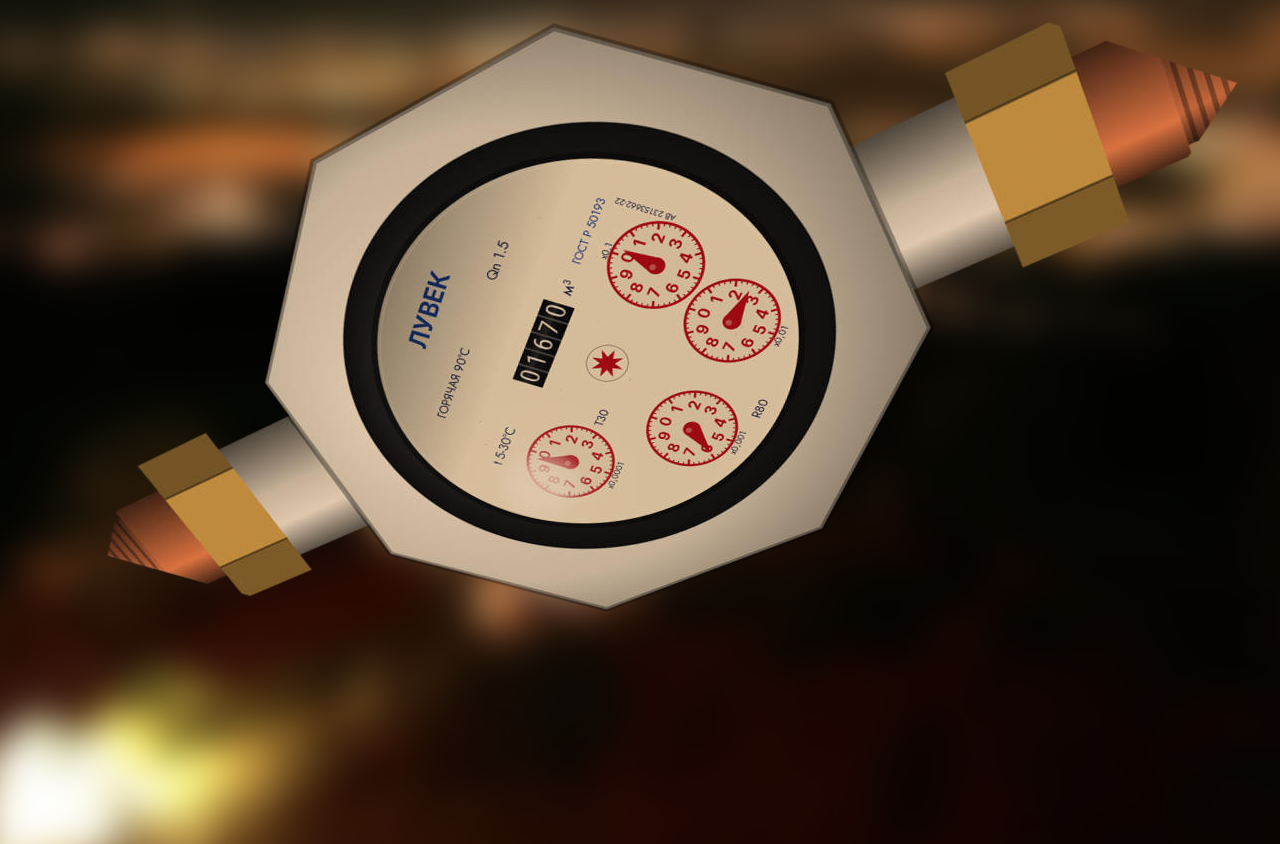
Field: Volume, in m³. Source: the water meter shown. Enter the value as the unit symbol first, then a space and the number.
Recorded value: m³ 1670.0259
